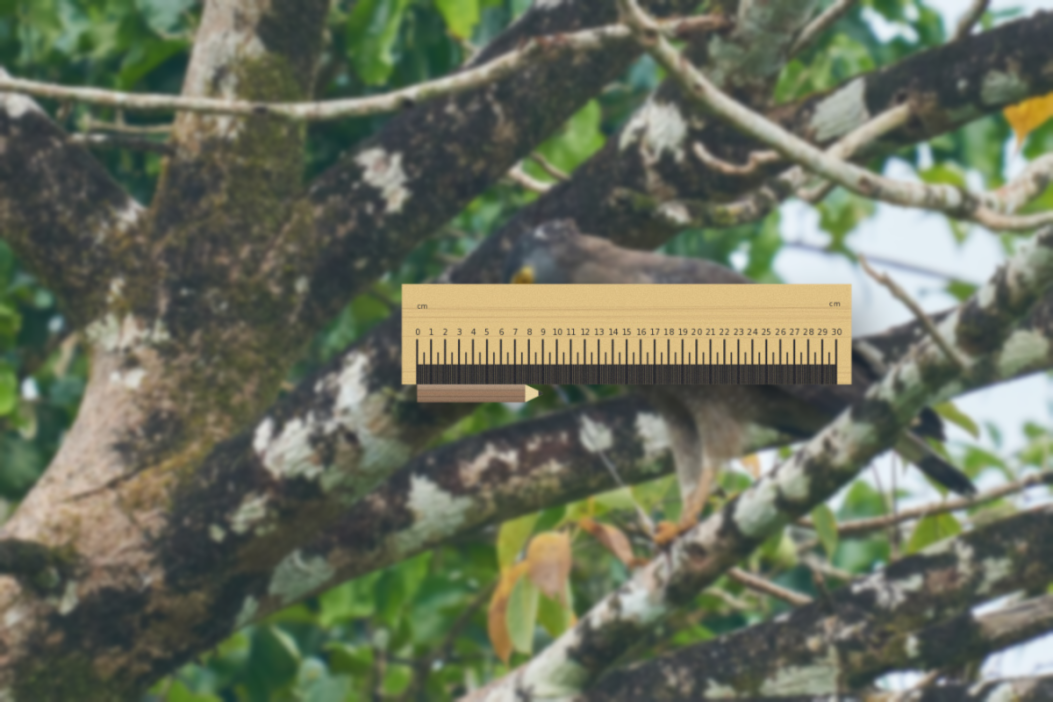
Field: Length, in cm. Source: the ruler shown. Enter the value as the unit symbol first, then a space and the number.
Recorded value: cm 9
